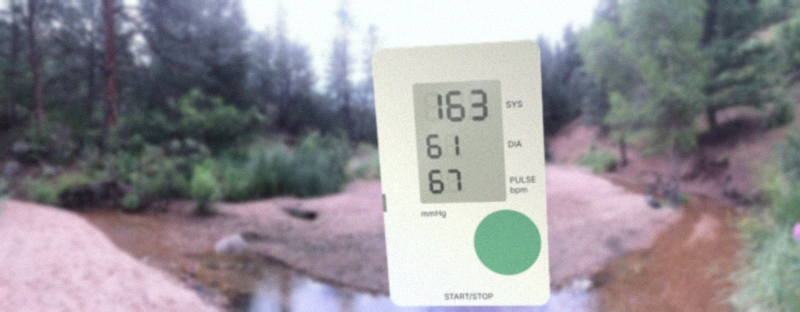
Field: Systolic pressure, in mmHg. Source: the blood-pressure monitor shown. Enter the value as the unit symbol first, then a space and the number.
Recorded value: mmHg 163
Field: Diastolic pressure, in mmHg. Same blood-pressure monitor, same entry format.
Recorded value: mmHg 61
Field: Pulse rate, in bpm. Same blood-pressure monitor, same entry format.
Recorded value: bpm 67
